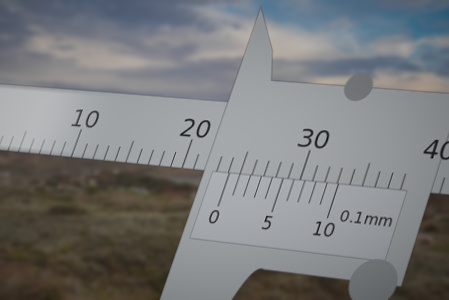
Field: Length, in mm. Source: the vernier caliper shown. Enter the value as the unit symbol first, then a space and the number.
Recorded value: mm 24.1
